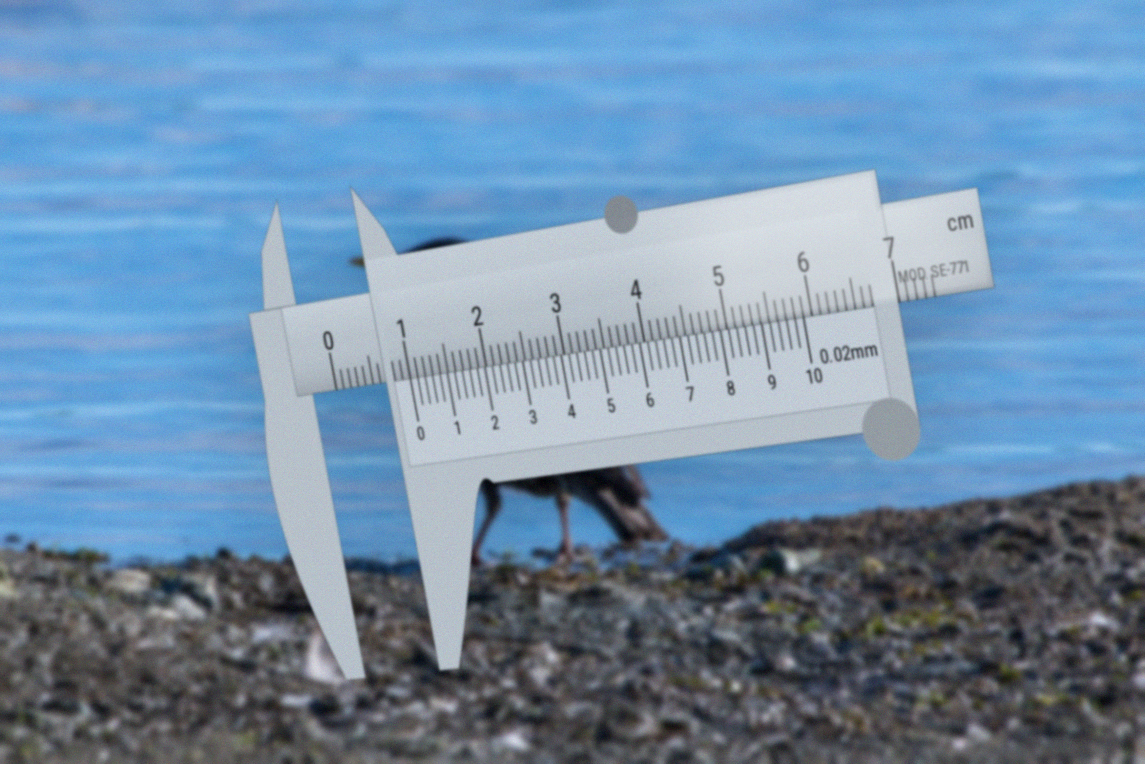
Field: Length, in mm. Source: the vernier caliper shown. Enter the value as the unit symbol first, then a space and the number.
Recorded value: mm 10.0
